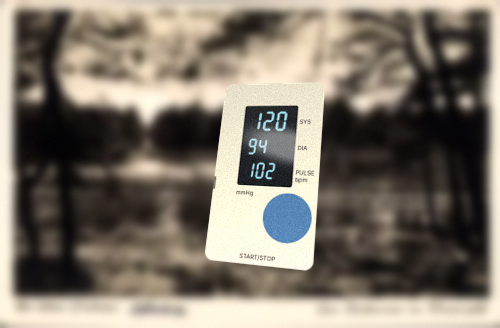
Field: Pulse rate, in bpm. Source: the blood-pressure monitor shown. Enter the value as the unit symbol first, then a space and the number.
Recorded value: bpm 102
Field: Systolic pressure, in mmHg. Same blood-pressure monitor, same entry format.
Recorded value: mmHg 120
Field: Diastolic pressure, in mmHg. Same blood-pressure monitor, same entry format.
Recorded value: mmHg 94
